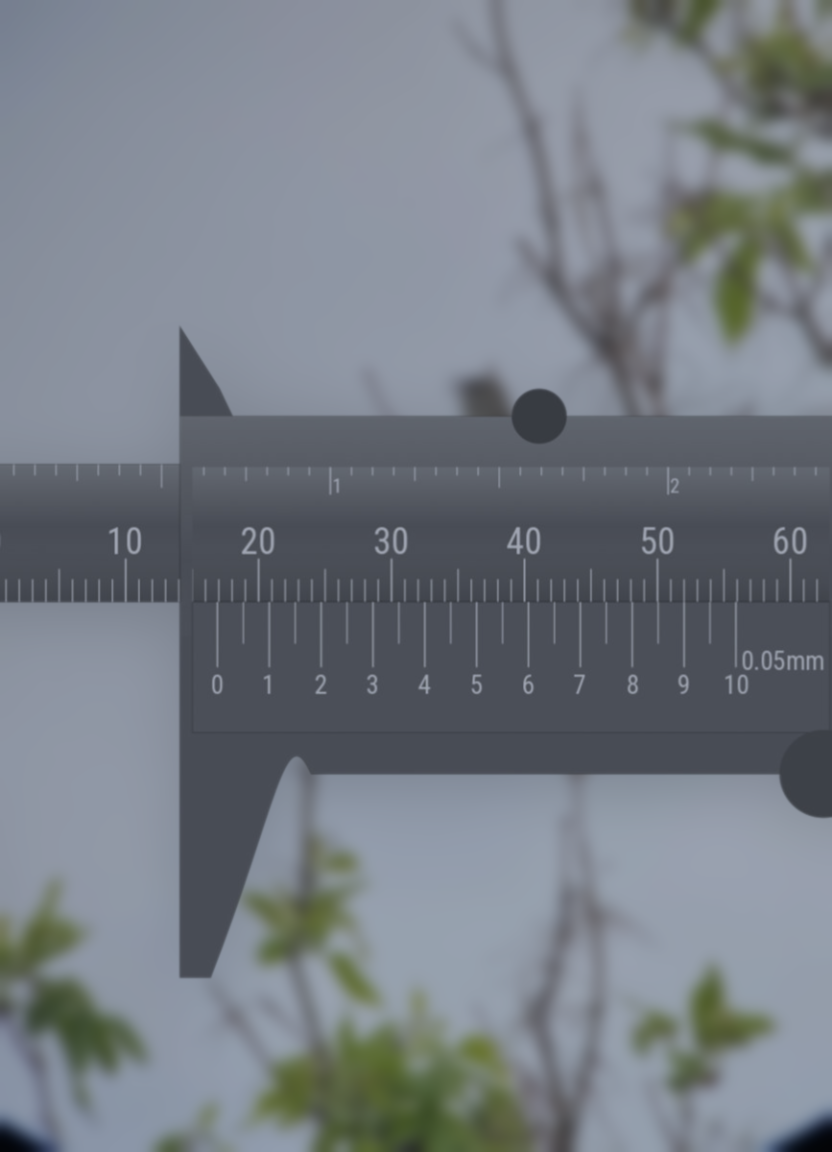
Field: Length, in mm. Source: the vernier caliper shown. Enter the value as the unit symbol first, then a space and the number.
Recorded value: mm 16.9
